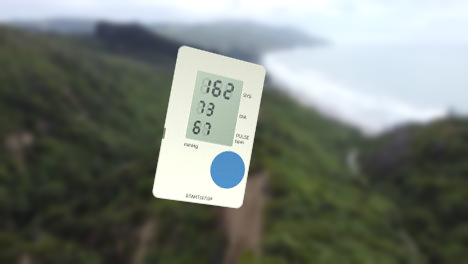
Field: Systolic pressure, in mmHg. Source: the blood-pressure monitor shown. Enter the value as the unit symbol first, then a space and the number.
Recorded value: mmHg 162
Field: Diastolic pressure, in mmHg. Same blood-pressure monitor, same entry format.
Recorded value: mmHg 73
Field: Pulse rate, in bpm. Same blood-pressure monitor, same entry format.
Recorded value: bpm 67
